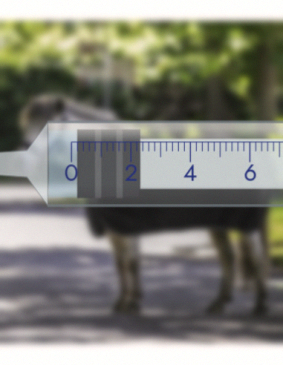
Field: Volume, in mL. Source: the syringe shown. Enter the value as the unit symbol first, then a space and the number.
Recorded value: mL 0.2
